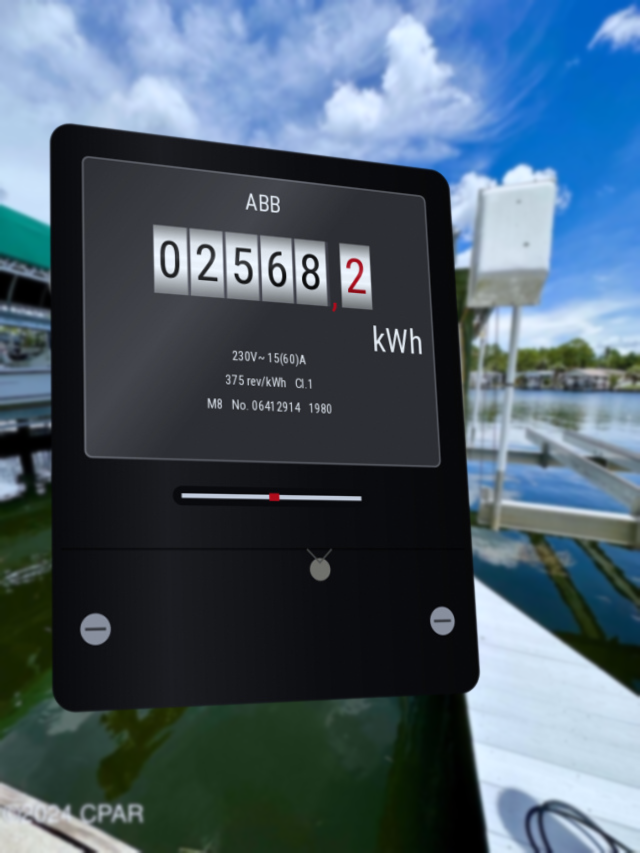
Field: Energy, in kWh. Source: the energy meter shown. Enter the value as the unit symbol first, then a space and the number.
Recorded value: kWh 2568.2
